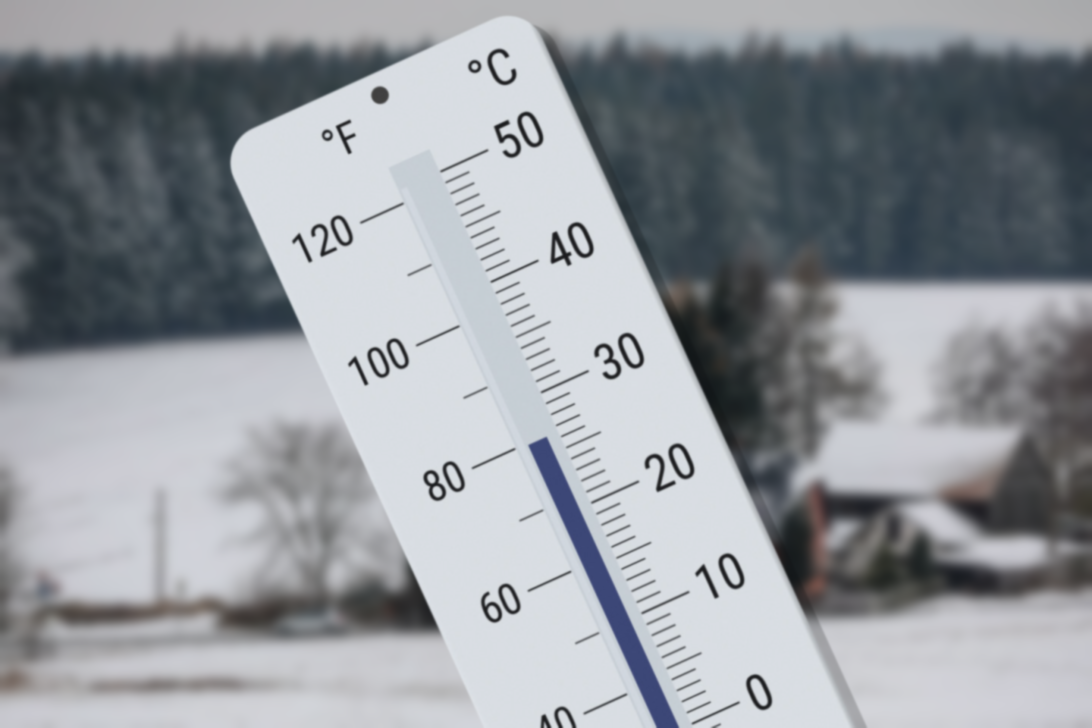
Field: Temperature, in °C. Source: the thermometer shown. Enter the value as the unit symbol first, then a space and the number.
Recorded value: °C 26.5
